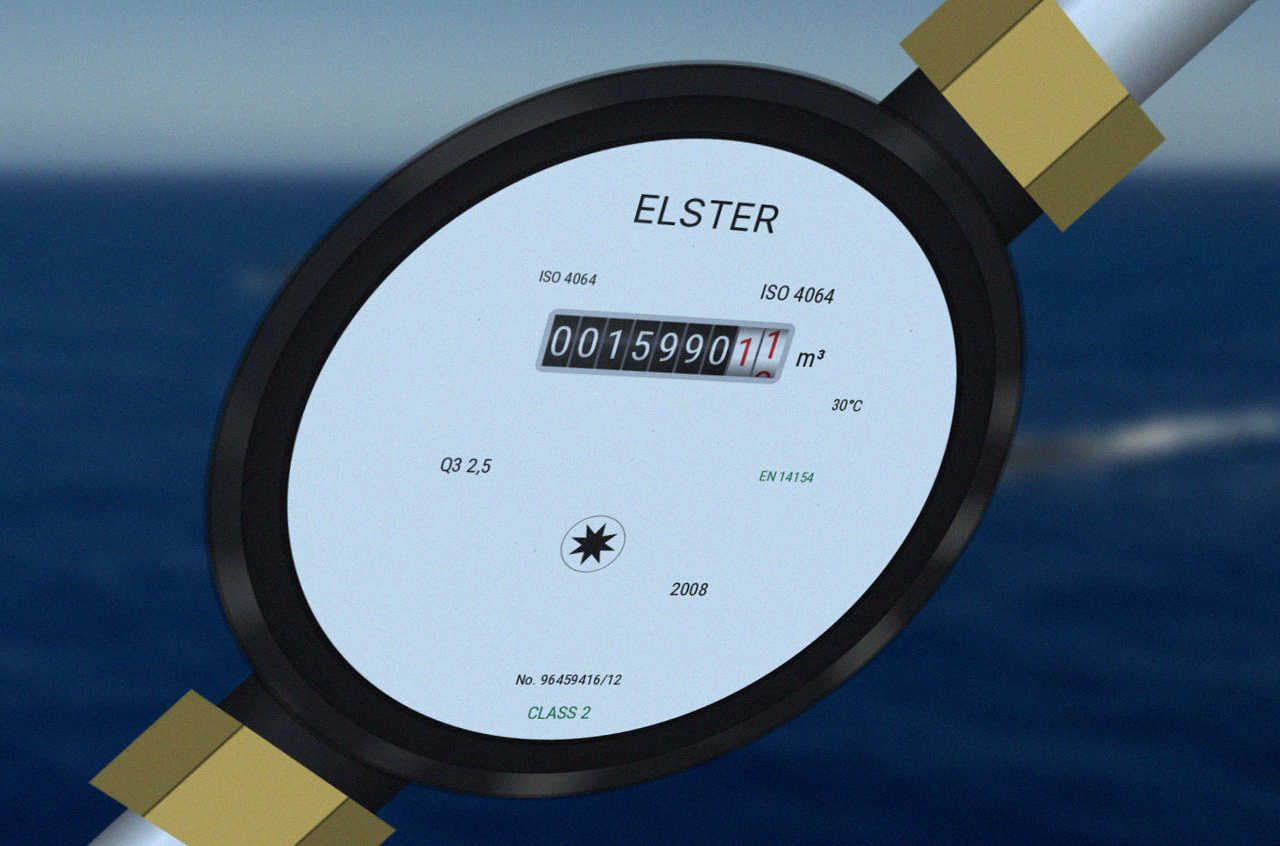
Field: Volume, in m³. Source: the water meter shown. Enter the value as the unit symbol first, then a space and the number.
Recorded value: m³ 15990.11
